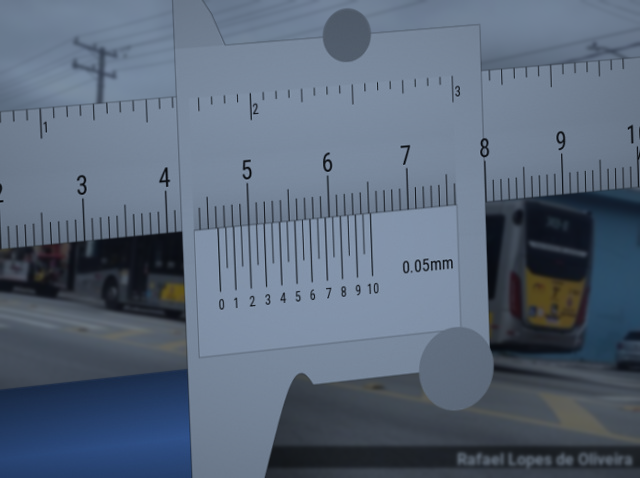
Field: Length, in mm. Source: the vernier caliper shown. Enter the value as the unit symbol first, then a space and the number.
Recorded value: mm 46.2
